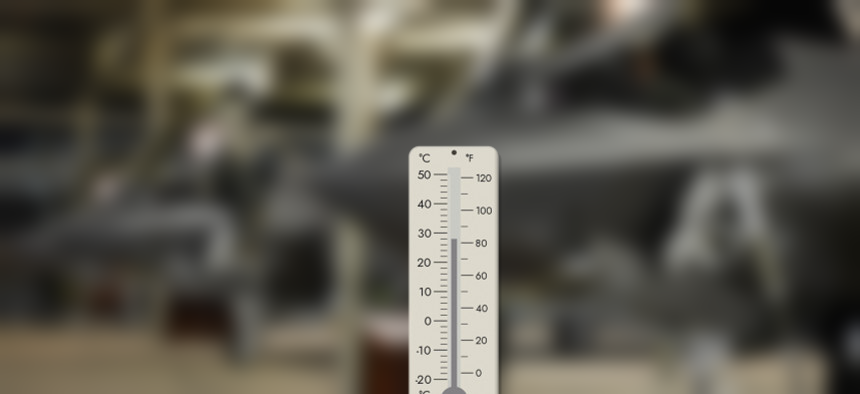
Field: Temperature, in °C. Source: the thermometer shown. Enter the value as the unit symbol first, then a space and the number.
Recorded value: °C 28
